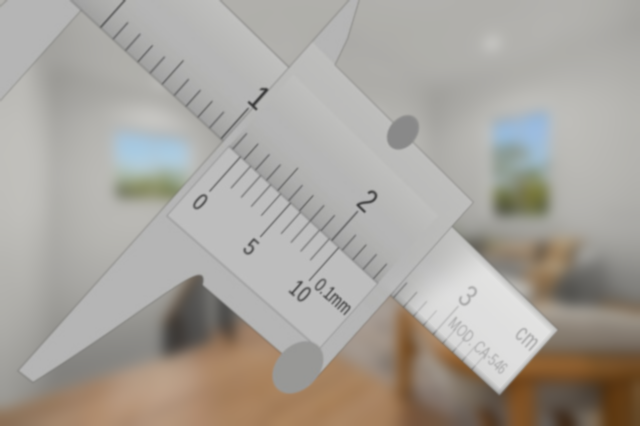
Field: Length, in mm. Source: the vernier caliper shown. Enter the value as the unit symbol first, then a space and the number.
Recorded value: mm 11.7
